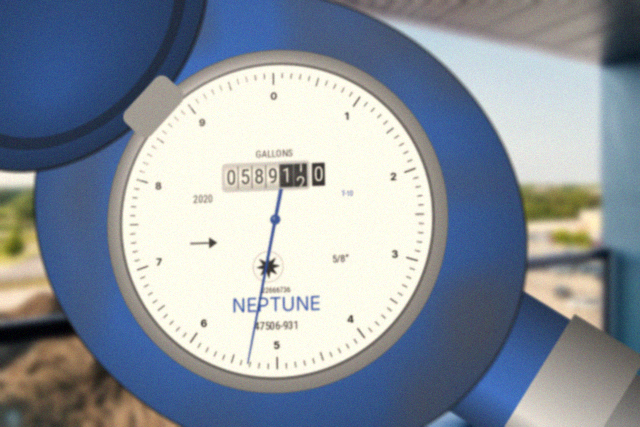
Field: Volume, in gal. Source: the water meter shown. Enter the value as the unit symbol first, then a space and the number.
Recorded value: gal 589115.3
